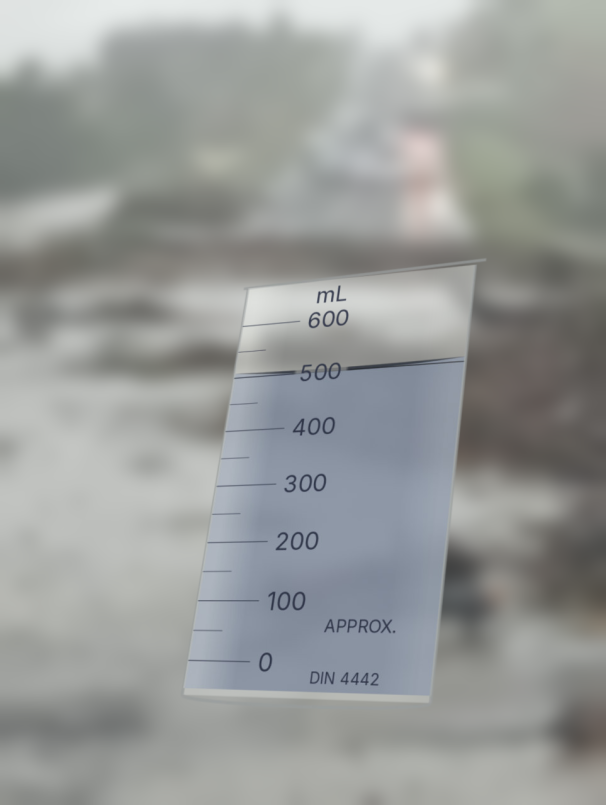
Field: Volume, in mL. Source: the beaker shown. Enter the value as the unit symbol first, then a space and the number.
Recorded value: mL 500
